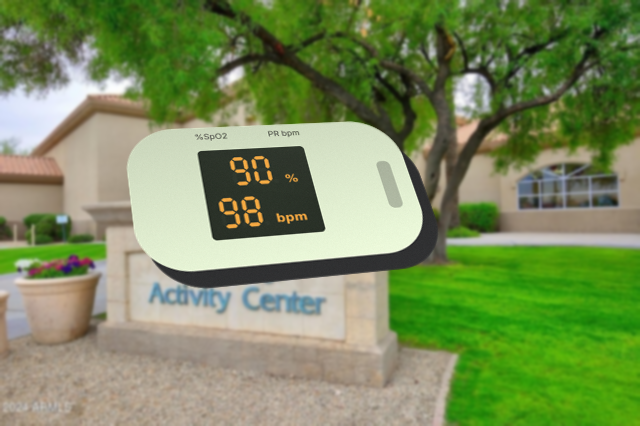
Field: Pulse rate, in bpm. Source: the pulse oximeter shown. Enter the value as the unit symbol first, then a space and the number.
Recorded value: bpm 98
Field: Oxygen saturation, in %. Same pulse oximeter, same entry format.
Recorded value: % 90
